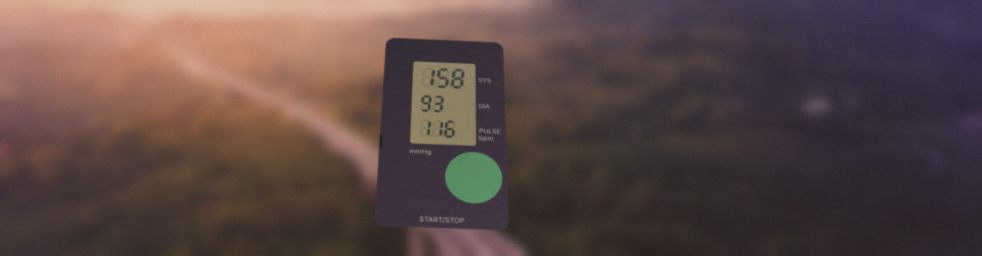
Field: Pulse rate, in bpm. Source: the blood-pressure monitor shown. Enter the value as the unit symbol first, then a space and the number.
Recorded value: bpm 116
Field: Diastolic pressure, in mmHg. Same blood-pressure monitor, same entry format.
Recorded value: mmHg 93
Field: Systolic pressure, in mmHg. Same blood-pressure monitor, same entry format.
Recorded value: mmHg 158
